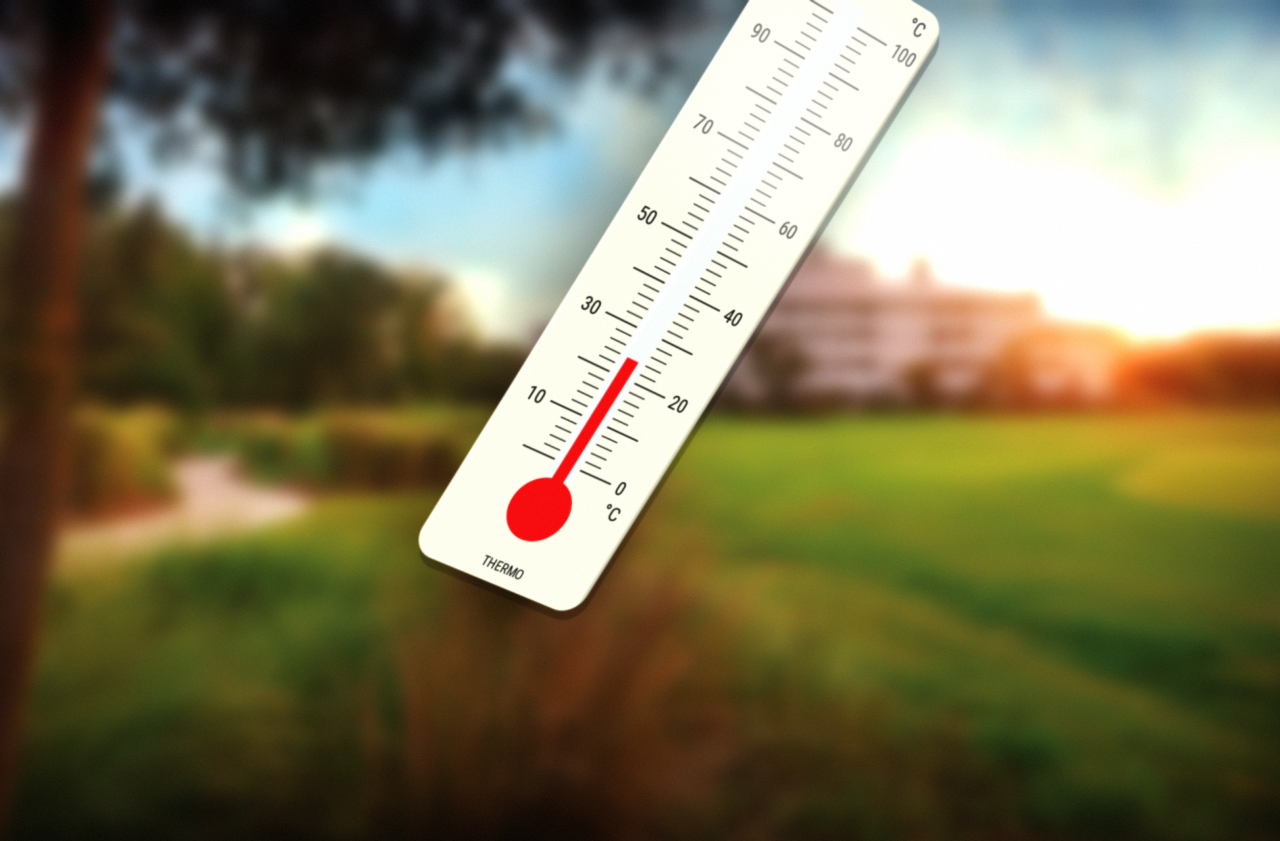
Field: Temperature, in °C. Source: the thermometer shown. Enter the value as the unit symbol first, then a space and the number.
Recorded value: °C 24
